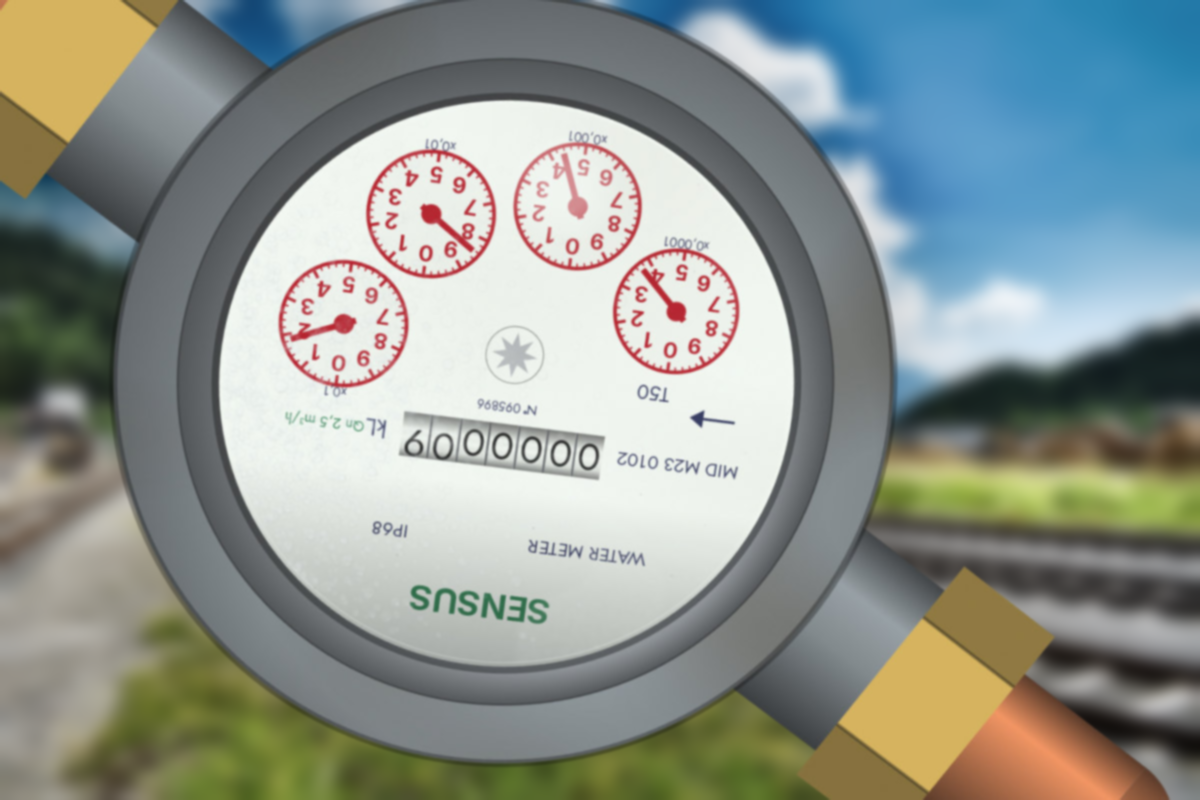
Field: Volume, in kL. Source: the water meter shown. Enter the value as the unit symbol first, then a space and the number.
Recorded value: kL 9.1843
